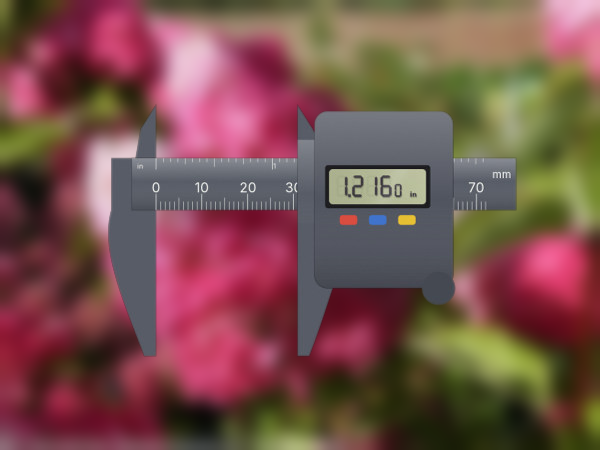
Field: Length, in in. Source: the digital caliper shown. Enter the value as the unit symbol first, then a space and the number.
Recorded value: in 1.2160
